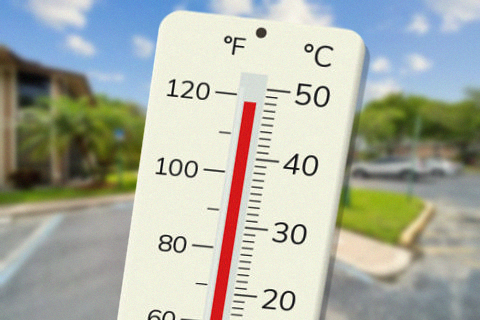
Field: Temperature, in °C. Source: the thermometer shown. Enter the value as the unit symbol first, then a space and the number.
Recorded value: °C 48
